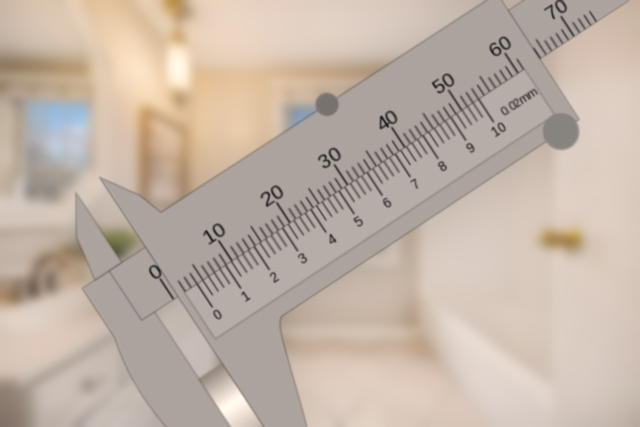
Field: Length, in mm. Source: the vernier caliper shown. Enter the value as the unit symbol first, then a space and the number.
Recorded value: mm 4.0
